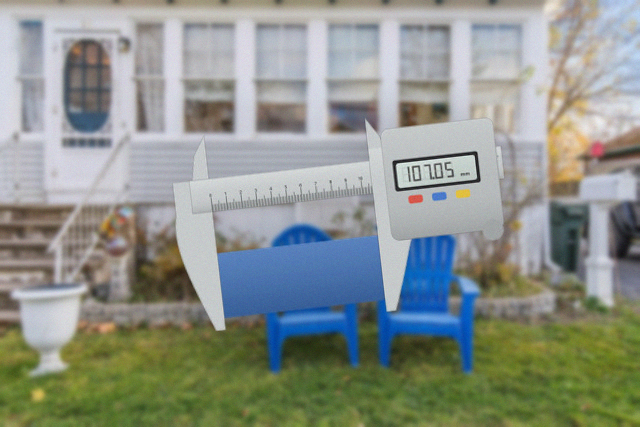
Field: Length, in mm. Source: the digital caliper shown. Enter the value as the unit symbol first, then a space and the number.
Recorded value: mm 107.05
